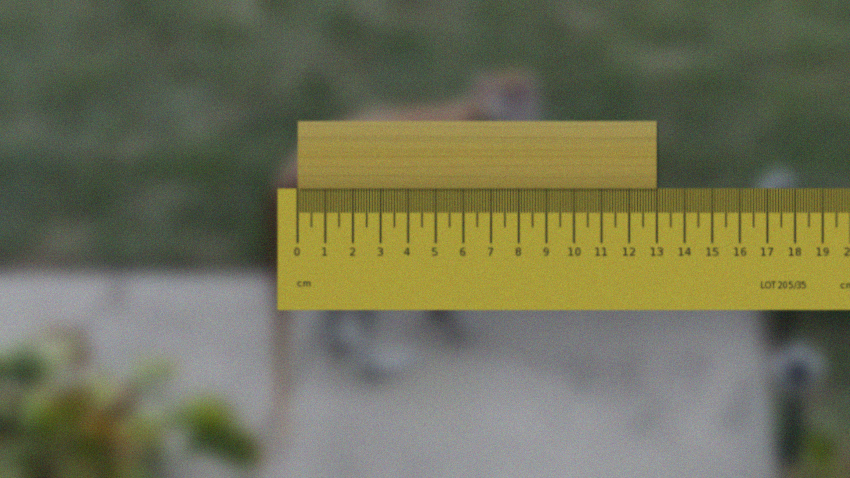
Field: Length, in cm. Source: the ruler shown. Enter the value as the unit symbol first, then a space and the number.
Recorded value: cm 13
